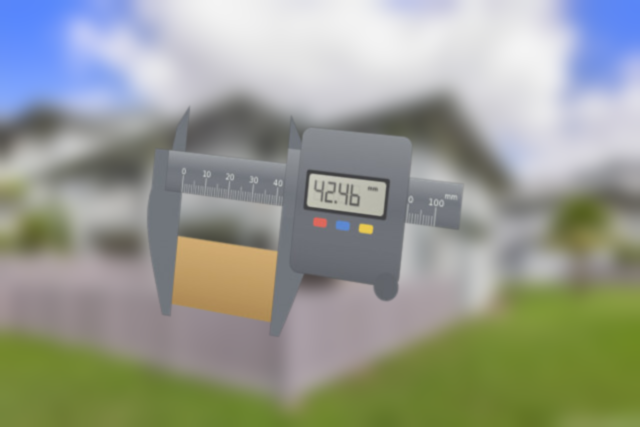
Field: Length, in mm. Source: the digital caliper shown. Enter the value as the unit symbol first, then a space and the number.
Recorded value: mm 42.46
